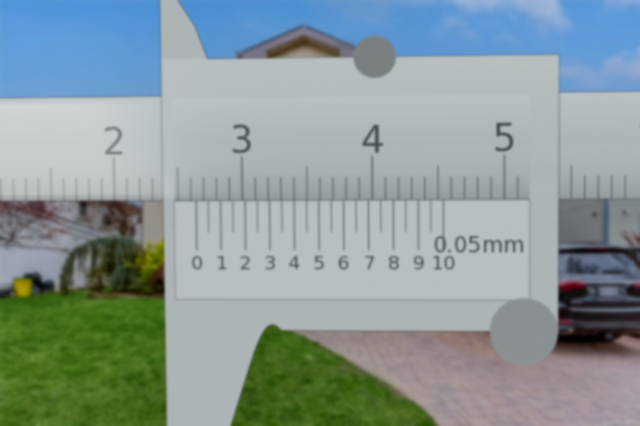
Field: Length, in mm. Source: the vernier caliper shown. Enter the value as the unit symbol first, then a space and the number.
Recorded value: mm 26.4
